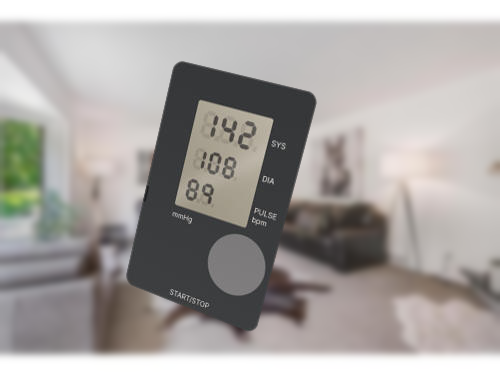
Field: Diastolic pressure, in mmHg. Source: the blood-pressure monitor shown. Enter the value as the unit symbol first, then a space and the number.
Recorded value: mmHg 108
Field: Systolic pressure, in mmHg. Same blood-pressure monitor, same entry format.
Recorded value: mmHg 142
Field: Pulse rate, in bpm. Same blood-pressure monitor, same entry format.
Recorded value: bpm 89
